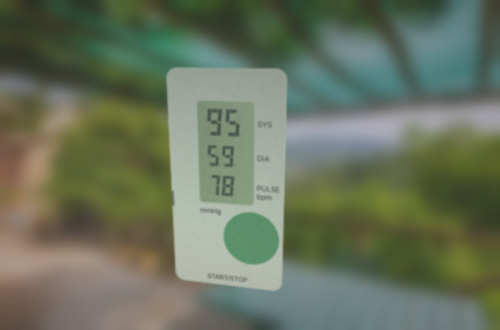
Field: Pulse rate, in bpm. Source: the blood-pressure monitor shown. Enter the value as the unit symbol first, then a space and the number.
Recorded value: bpm 78
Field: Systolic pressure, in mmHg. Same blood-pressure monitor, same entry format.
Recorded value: mmHg 95
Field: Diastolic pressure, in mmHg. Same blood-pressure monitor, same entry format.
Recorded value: mmHg 59
